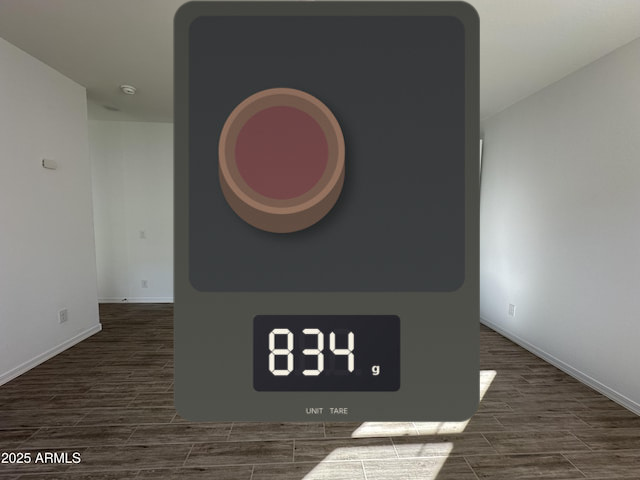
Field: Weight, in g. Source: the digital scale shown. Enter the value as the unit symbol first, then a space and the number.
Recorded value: g 834
